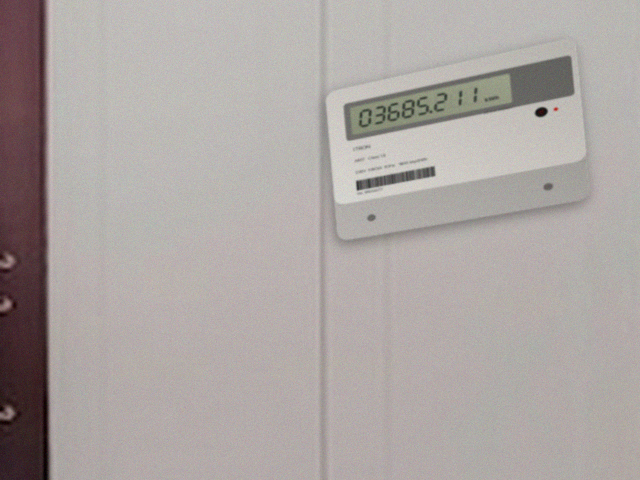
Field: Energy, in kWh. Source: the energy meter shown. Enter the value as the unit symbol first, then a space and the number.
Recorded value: kWh 3685.211
